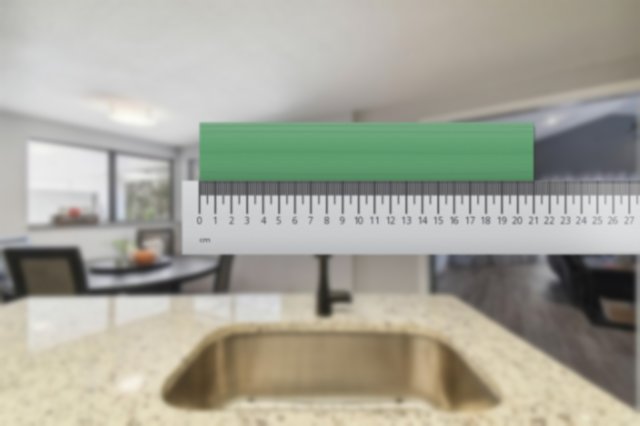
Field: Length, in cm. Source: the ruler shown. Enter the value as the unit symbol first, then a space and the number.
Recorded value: cm 21
